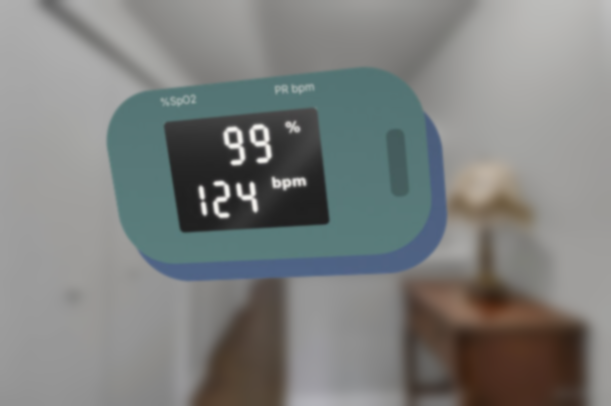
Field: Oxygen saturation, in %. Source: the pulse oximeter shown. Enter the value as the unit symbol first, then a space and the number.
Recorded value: % 99
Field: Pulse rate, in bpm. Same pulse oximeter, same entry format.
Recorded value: bpm 124
